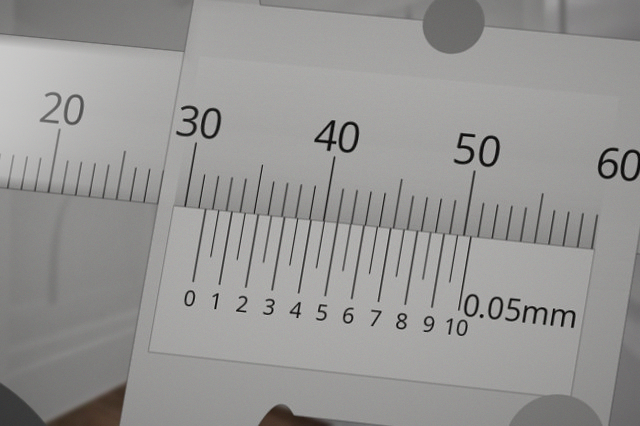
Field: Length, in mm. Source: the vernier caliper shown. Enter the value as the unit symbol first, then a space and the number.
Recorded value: mm 31.5
